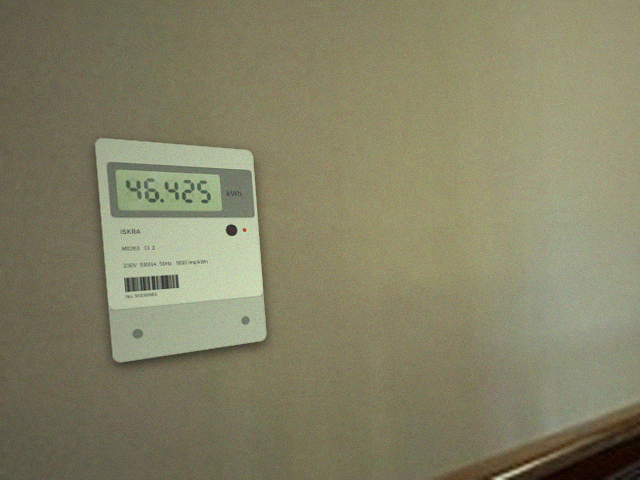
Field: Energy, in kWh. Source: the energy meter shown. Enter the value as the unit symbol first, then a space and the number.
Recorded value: kWh 46.425
